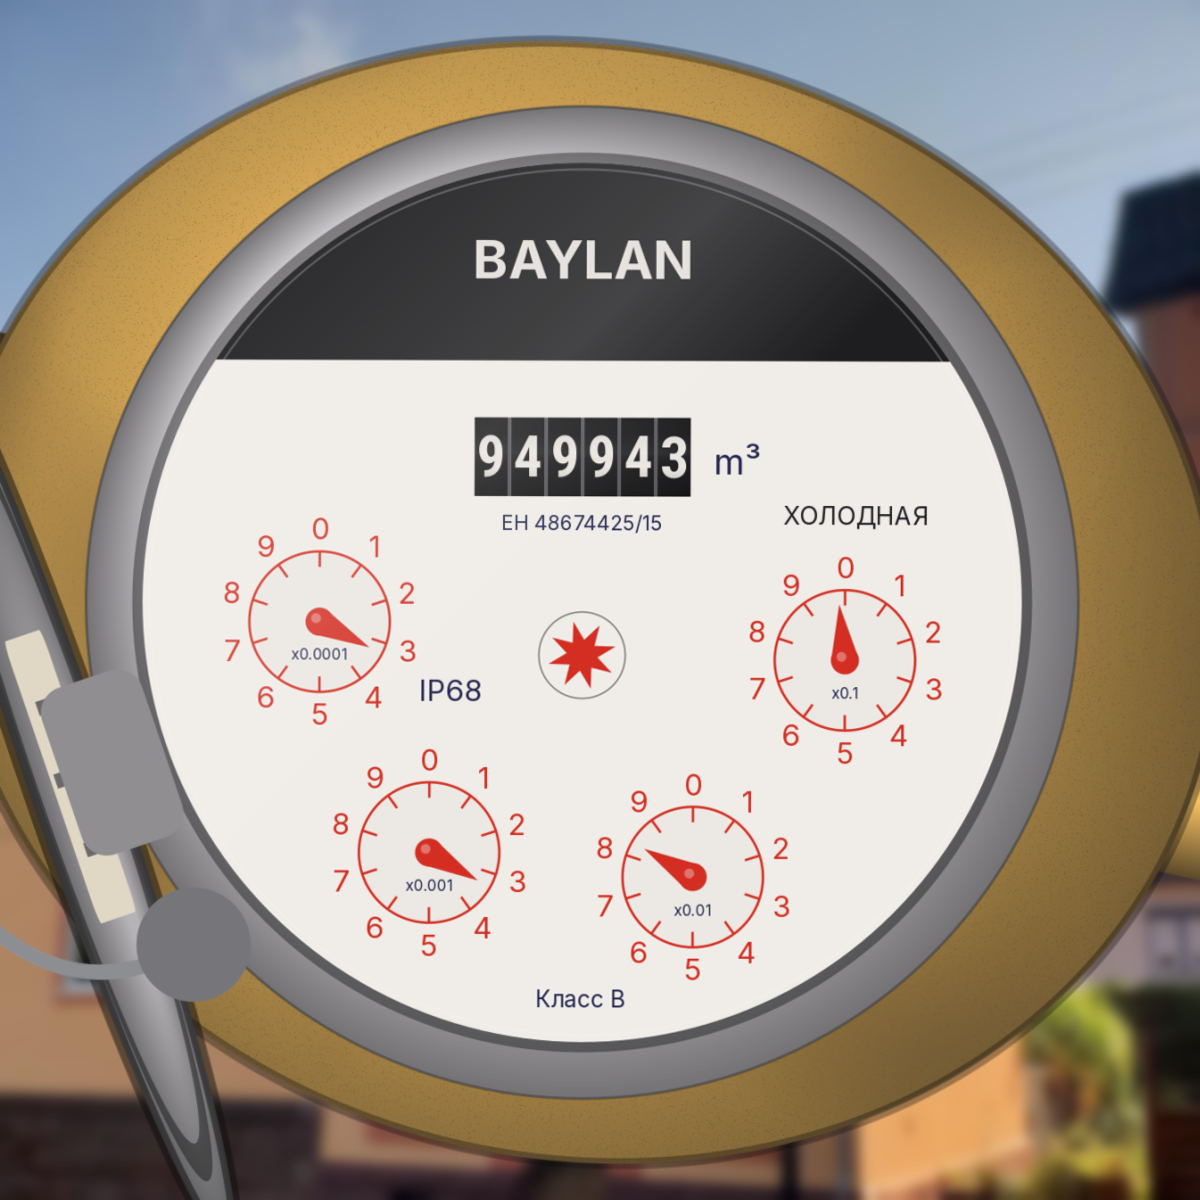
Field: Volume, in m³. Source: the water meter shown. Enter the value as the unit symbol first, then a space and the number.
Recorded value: m³ 949942.9833
